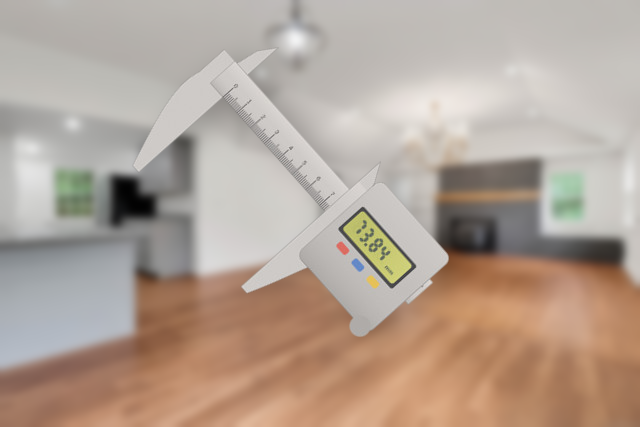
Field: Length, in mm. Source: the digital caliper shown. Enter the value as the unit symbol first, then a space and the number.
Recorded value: mm 73.84
